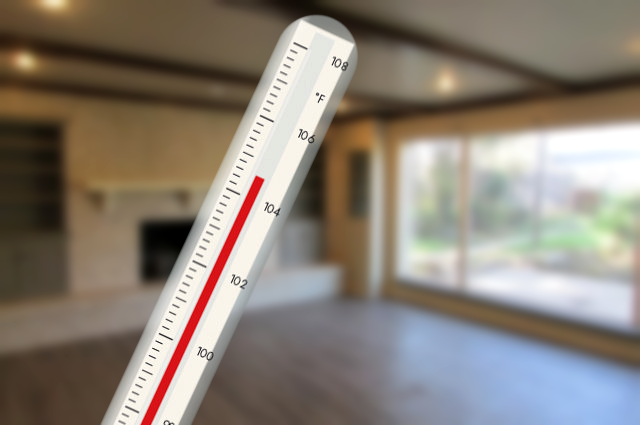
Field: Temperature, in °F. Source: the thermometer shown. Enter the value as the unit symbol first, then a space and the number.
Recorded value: °F 104.6
